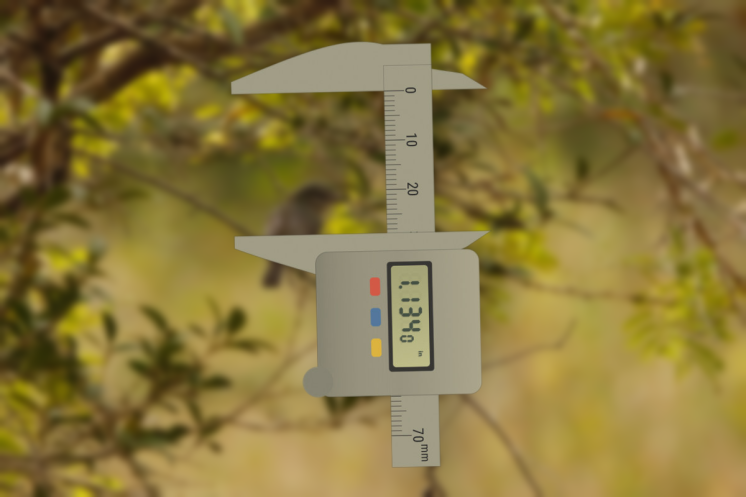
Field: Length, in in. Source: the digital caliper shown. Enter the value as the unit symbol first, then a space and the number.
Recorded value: in 1.1340
